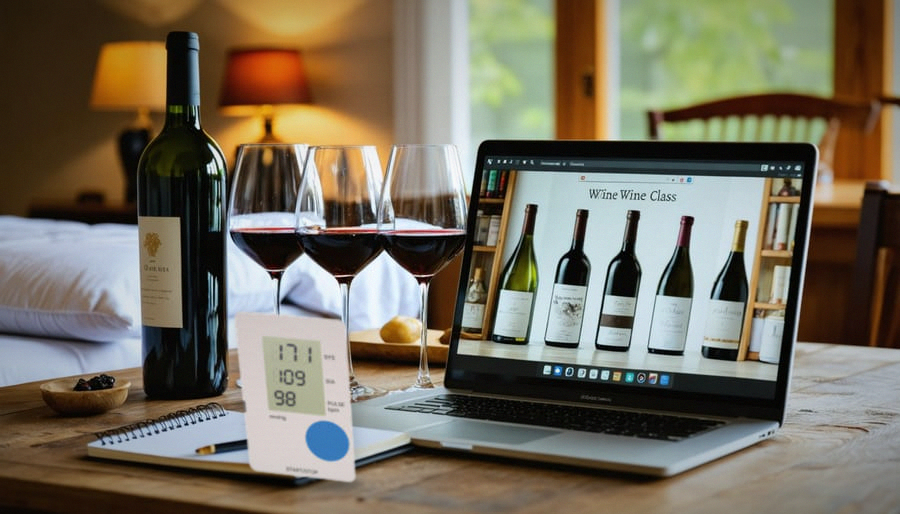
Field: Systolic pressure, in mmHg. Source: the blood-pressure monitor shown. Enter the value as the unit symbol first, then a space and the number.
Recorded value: mmHg 171
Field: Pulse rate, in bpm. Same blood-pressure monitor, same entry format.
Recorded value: bpm 98
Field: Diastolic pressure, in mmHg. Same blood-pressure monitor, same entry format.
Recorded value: mmHg 109
